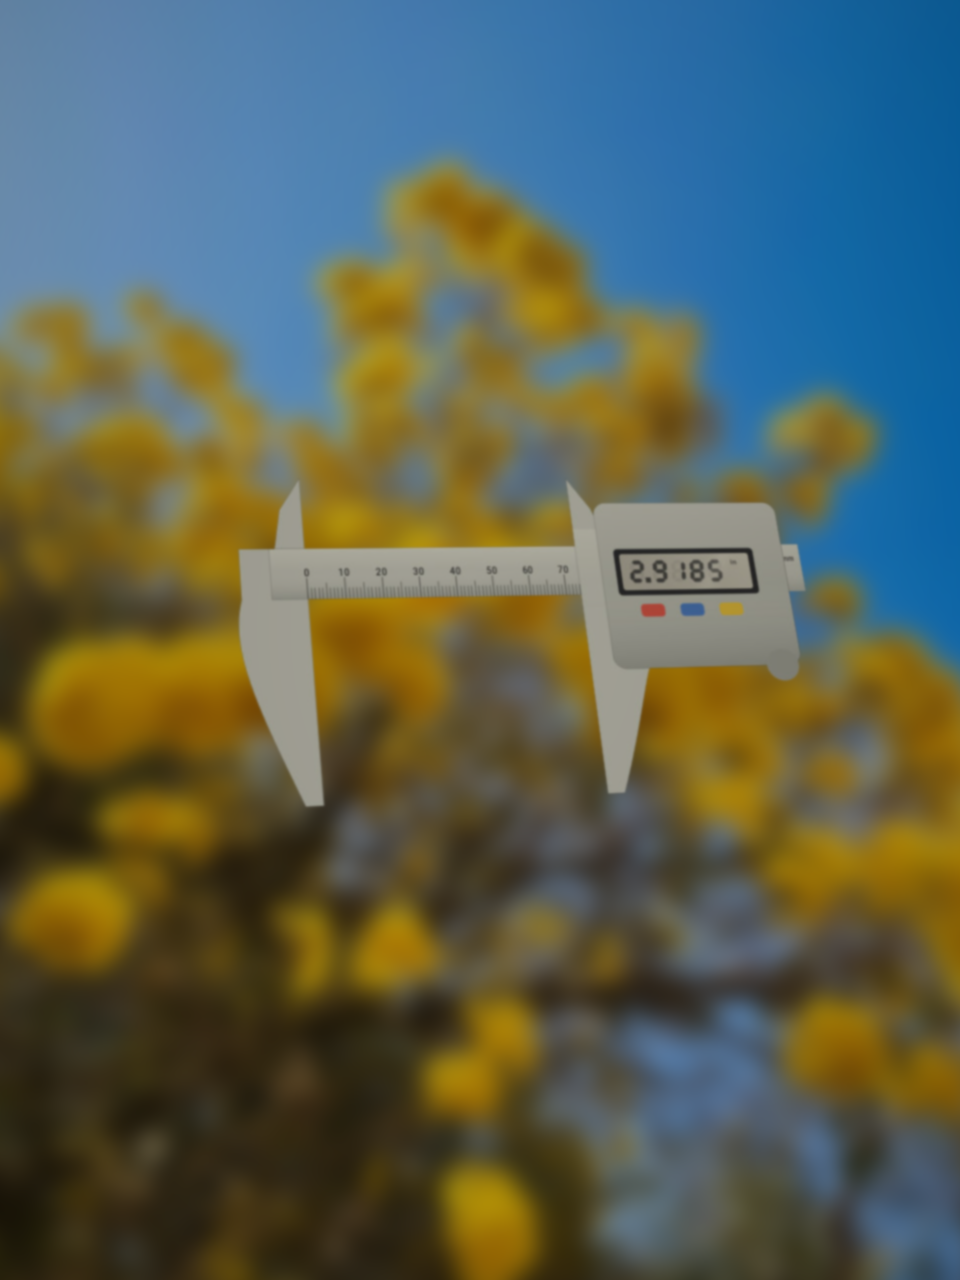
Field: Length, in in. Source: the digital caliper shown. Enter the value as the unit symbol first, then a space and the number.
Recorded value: in 2.9185
